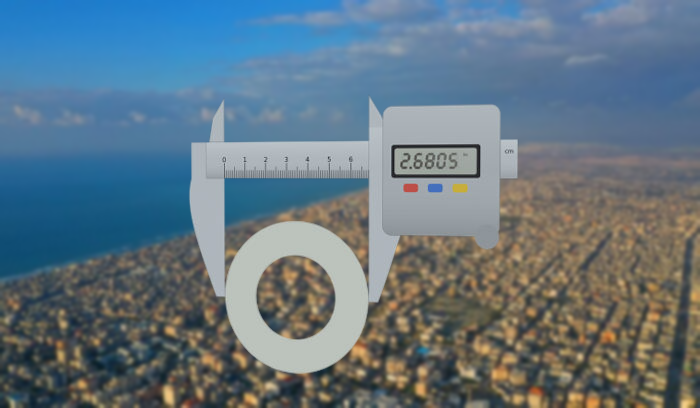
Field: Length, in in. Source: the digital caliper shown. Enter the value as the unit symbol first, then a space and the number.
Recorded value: in 2.6805
